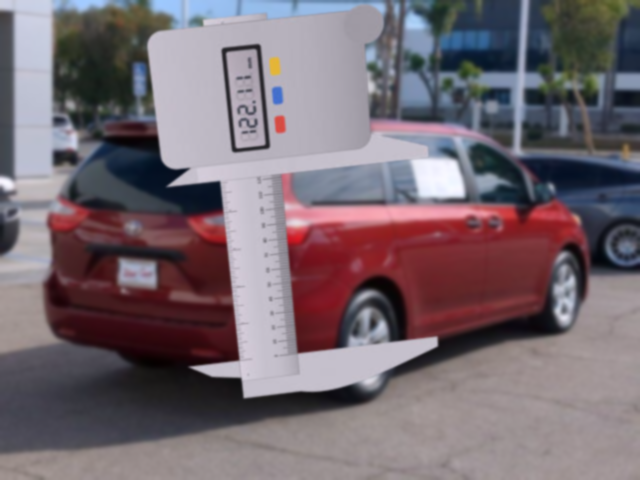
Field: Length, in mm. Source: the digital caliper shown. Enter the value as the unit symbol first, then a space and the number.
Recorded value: mm 122.11
